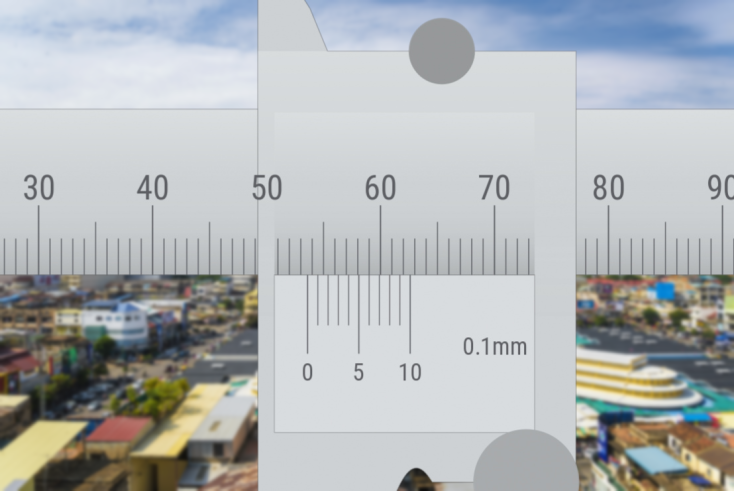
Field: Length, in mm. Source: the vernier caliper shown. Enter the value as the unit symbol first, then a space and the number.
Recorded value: mm 53.6
